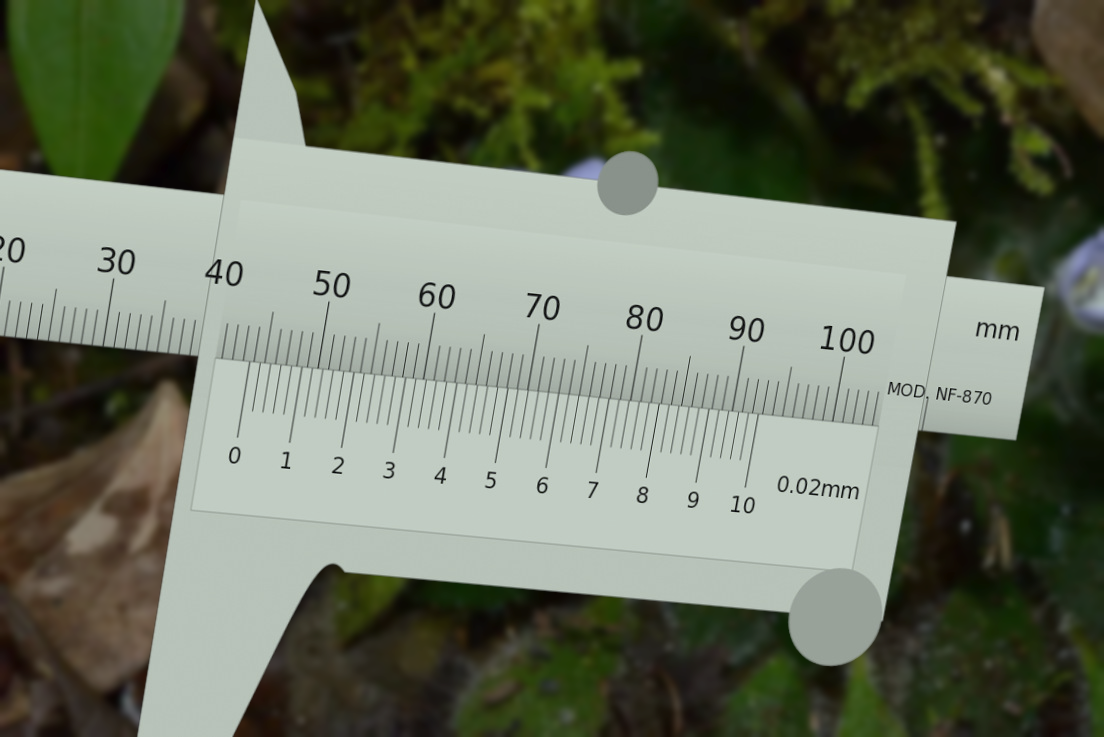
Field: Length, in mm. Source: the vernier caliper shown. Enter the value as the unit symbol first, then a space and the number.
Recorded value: mm 43.6
